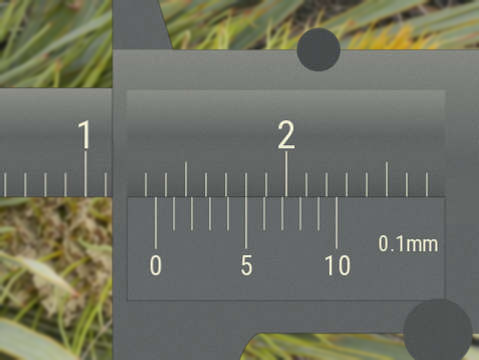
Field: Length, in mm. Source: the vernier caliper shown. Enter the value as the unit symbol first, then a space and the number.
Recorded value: mm 13.5
